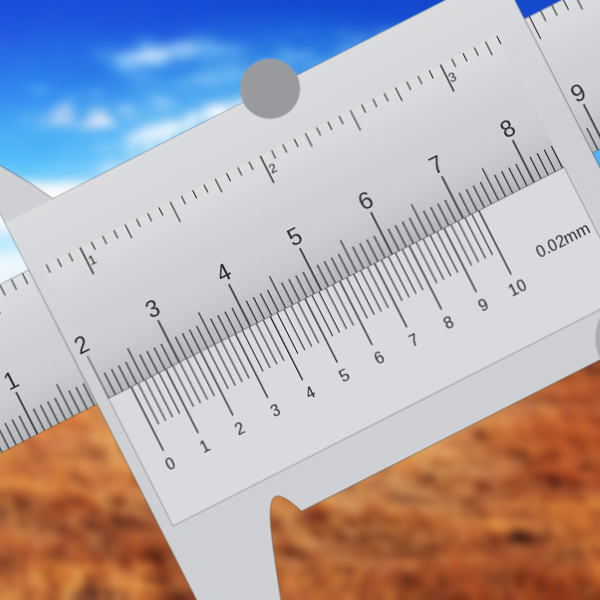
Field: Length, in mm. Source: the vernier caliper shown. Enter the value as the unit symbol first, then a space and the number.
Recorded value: mm 23.2
